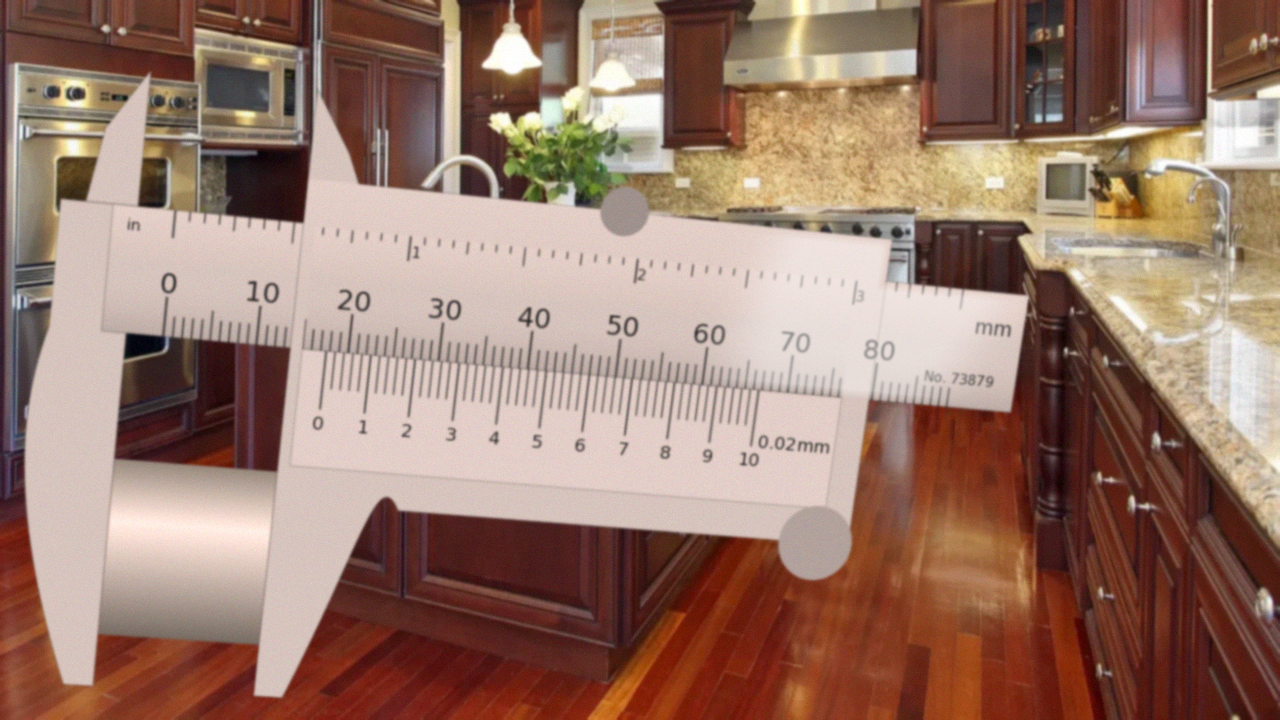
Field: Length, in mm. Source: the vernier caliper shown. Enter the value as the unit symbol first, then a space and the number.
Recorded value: mm 17.6
